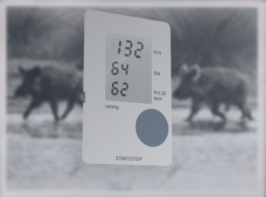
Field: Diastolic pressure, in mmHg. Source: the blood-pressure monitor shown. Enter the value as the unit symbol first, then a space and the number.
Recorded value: mmHg 64
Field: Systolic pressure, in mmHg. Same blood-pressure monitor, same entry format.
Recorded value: mmHg 132
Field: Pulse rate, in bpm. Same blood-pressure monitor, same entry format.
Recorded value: bpm 62
